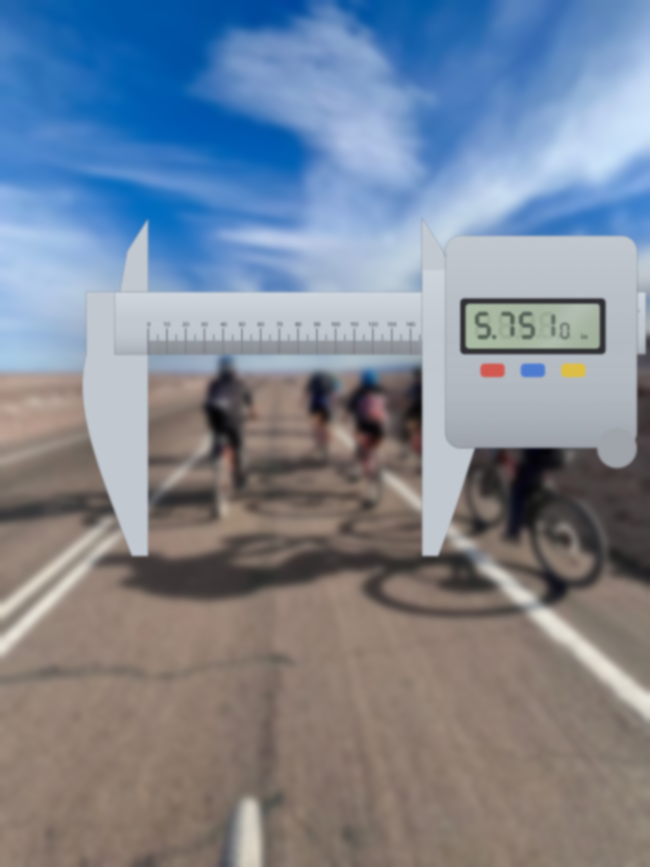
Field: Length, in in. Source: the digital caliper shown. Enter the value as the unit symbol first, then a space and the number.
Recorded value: in 5.7510
